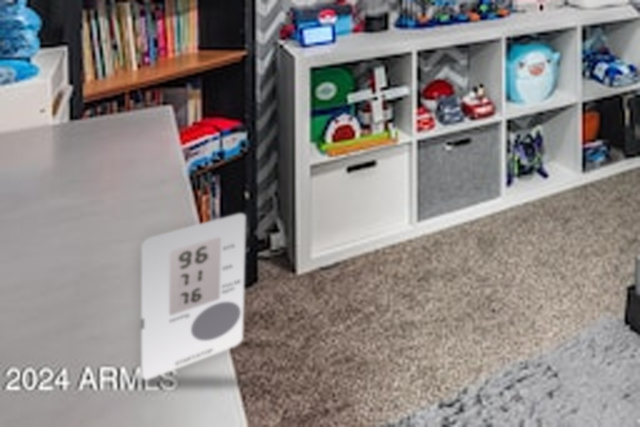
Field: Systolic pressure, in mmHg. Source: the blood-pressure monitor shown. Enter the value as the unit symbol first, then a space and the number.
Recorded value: mmHg 96
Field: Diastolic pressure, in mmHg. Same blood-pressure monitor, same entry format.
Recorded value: mmHg 71
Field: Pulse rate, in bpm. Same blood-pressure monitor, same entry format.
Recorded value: bpm 76
